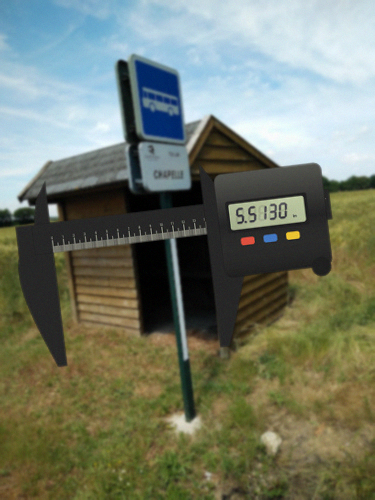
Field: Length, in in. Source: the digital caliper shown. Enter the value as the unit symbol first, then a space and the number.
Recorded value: in 5.5130
